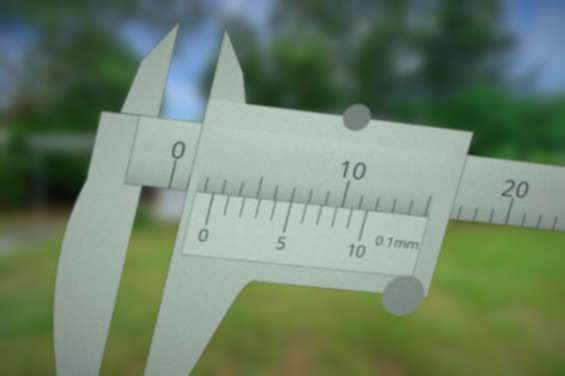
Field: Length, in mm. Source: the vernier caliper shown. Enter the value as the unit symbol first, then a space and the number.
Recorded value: mm 2.5
